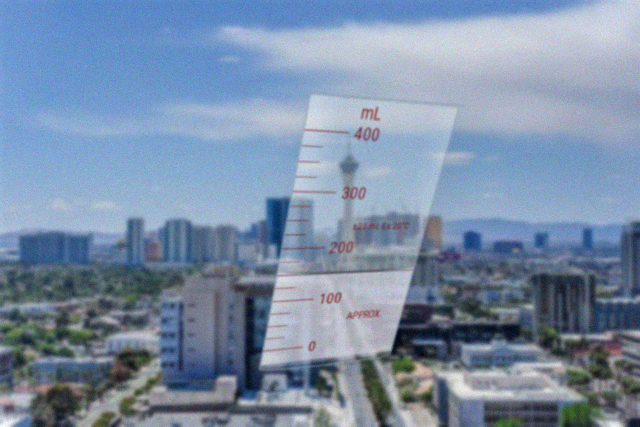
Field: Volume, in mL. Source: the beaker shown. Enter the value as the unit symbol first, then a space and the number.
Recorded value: mL 150
